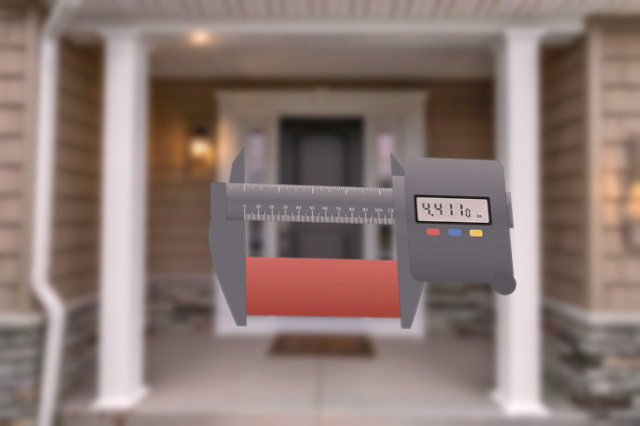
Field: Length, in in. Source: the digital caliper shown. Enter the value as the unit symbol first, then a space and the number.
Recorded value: in 4.4110
